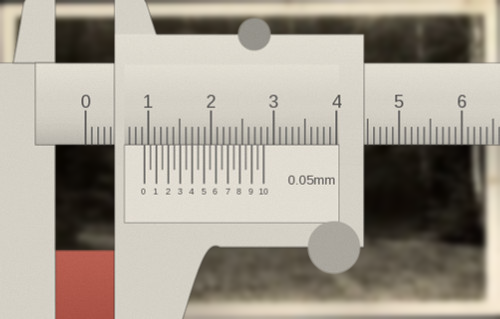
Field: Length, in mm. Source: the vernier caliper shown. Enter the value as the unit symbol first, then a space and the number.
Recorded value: mm 9.4
